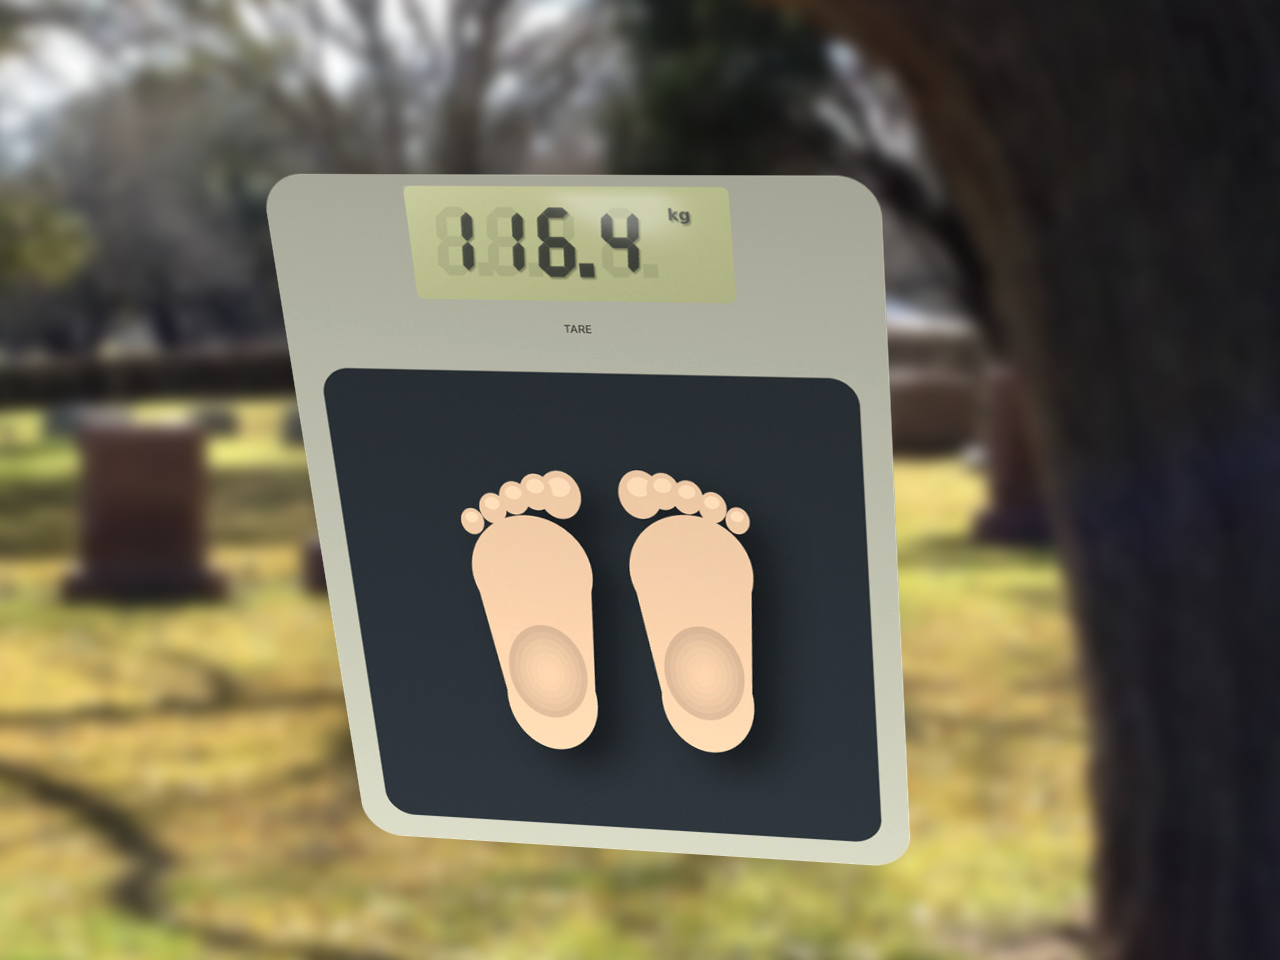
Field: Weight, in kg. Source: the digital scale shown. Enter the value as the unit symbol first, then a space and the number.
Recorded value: kg 116.4
